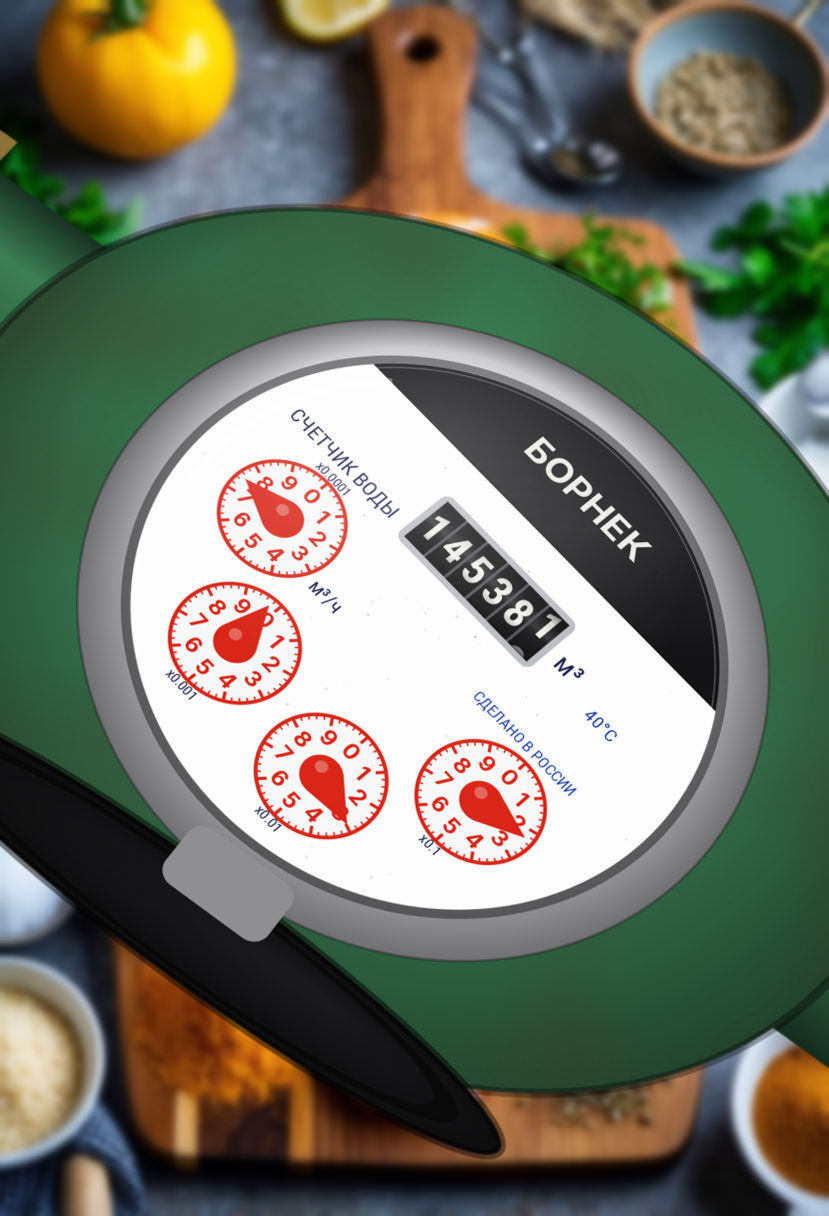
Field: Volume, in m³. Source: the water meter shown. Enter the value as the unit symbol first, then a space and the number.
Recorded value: m³ 145381.2297
